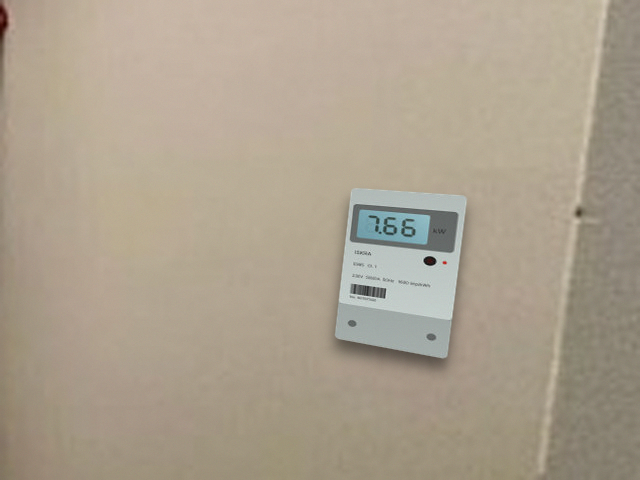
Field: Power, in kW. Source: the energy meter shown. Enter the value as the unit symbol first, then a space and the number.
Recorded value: kW 7.66
